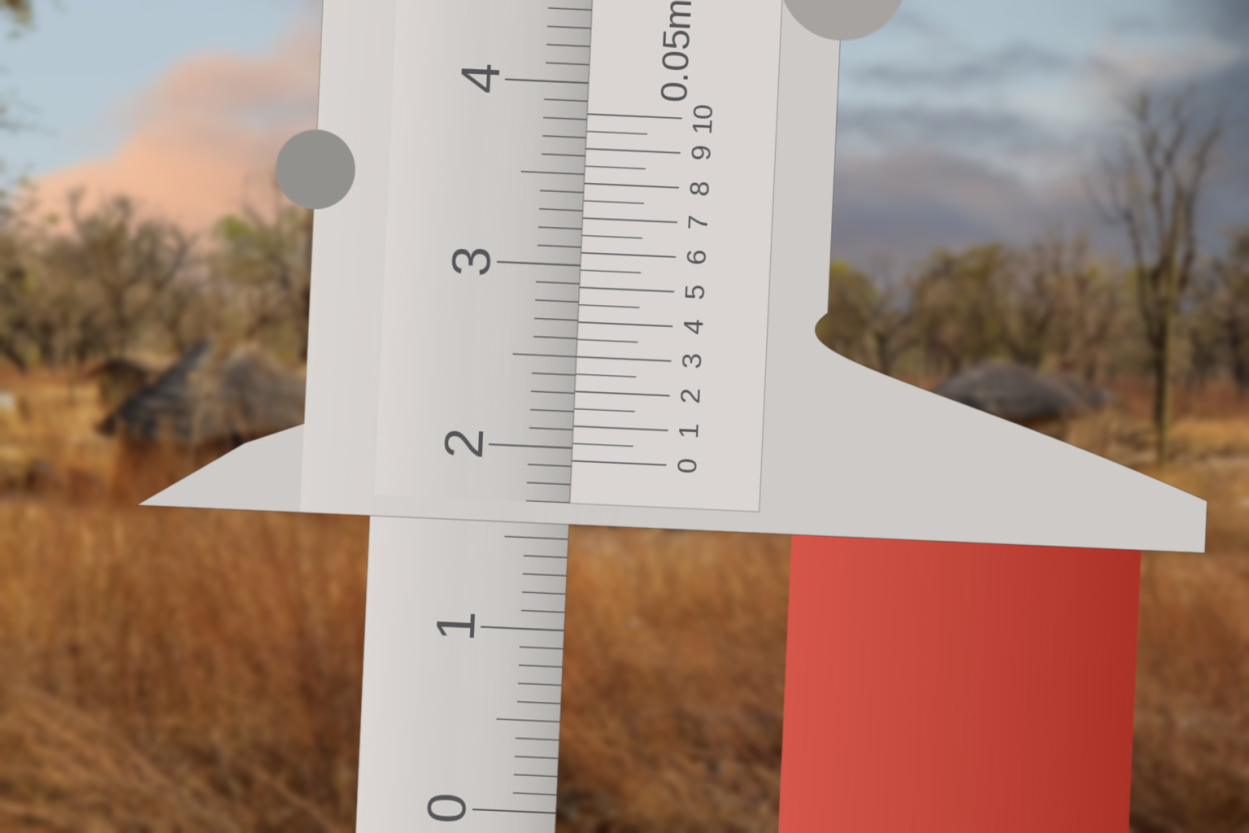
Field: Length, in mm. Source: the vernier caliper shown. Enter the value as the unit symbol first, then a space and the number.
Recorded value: mm 19.3
